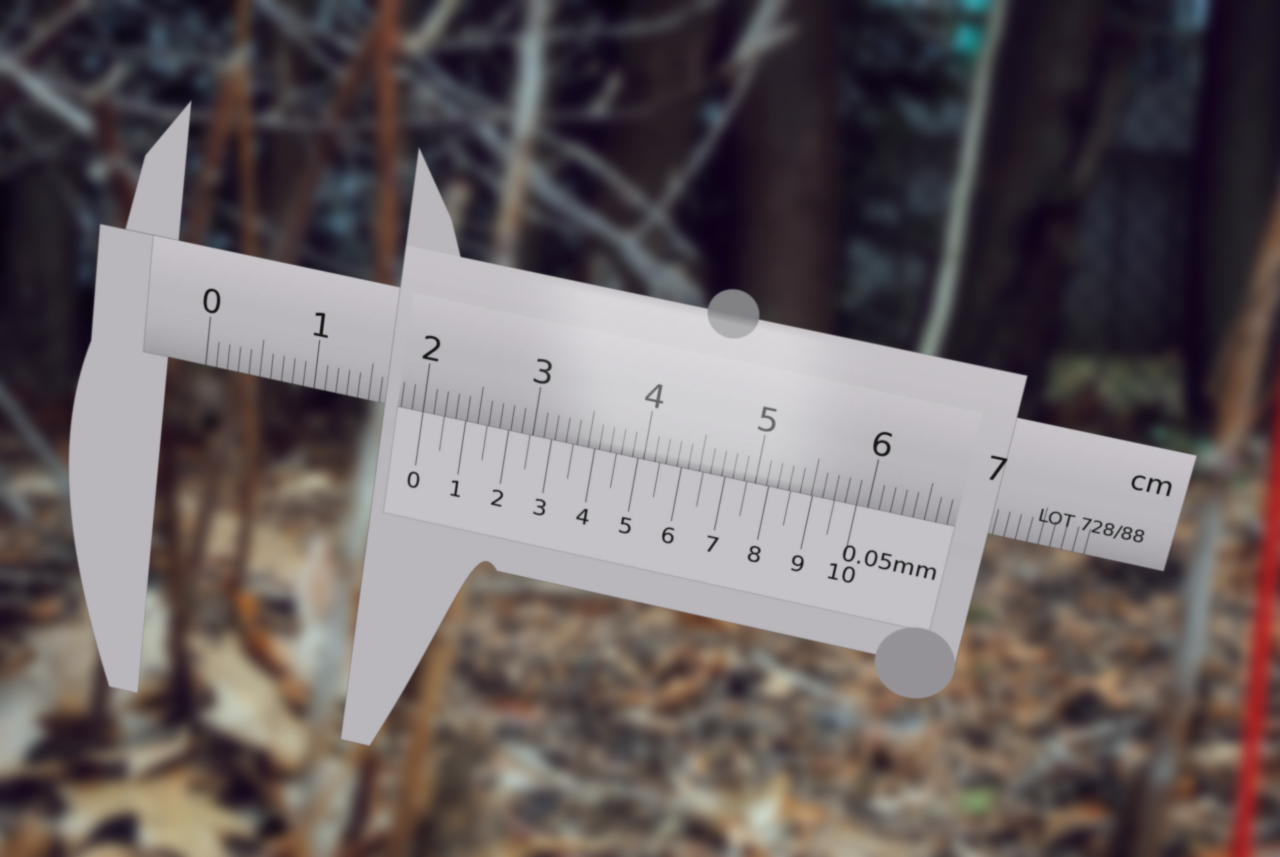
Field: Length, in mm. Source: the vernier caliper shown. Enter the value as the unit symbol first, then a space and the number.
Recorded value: mm 20.0
